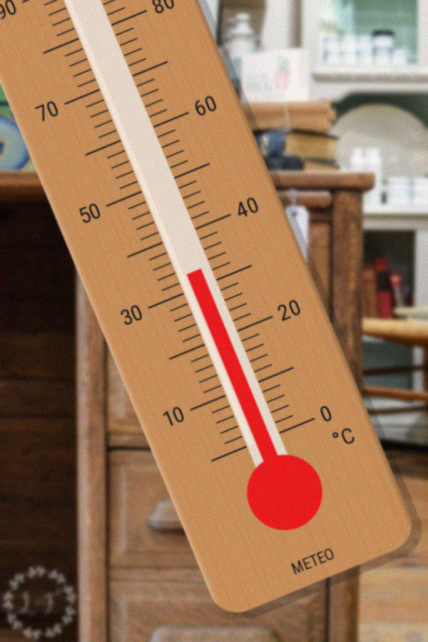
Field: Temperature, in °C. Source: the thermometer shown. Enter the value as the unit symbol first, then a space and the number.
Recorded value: °C 33
